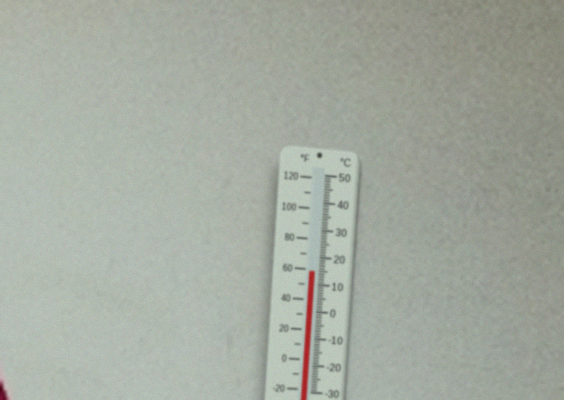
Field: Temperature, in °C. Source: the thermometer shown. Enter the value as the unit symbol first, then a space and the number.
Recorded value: °C 15
